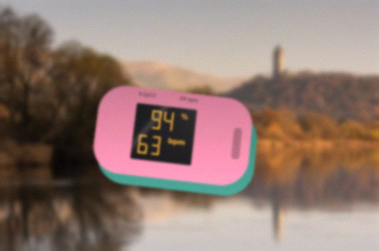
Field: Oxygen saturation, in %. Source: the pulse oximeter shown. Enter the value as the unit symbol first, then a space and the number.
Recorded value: % 94
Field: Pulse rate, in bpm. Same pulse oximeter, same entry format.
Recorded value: bpm 63
